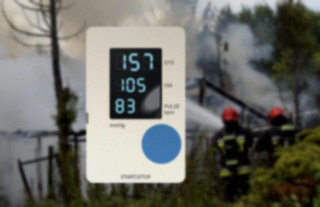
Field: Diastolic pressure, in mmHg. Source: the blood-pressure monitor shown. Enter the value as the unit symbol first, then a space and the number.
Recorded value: mmHg 105
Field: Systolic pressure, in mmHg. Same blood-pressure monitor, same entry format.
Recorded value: mmHg 157
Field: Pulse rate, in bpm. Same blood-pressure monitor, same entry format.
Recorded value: bpm 83
